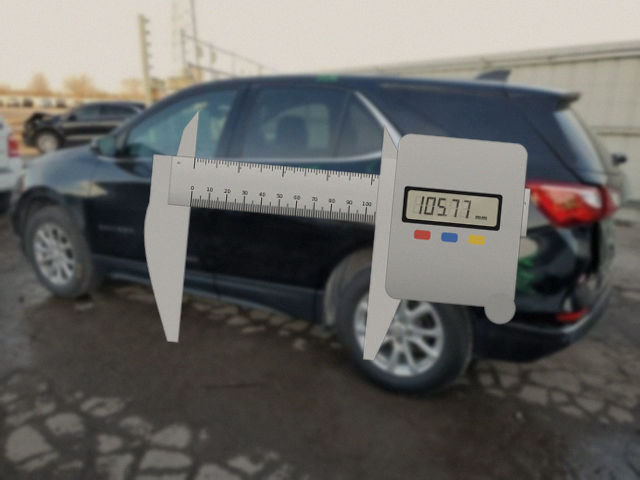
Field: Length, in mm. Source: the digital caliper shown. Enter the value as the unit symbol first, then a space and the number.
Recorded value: mm 105.77
